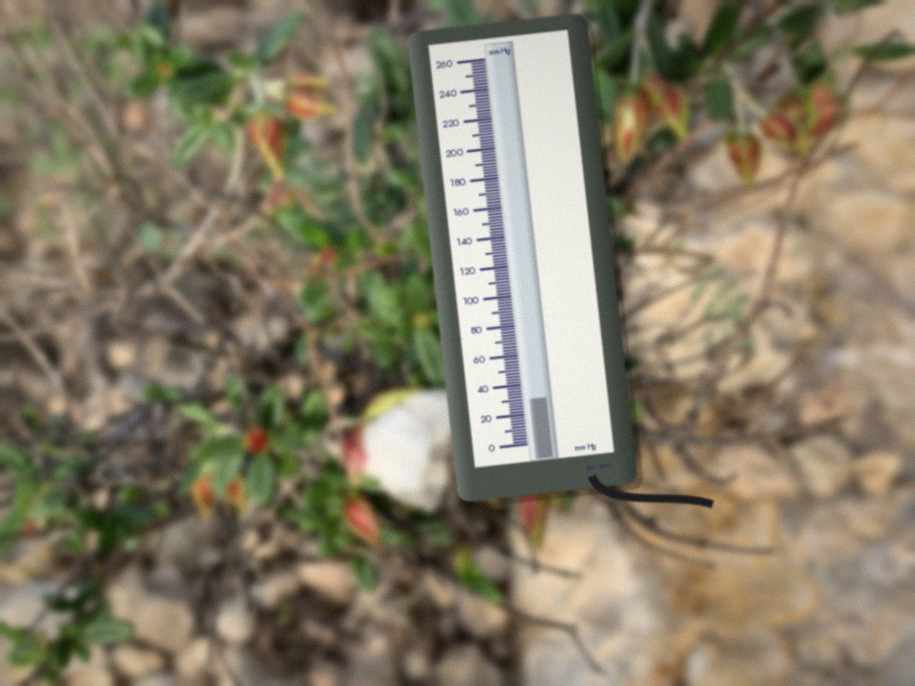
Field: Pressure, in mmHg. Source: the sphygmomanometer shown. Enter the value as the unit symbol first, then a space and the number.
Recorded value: mmHg 30
